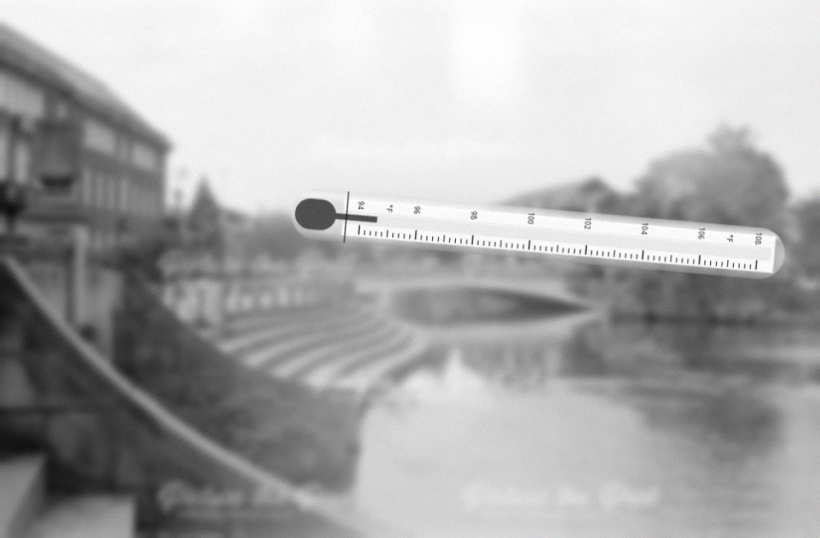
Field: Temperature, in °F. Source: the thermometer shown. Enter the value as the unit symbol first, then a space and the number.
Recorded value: °F 94.6
